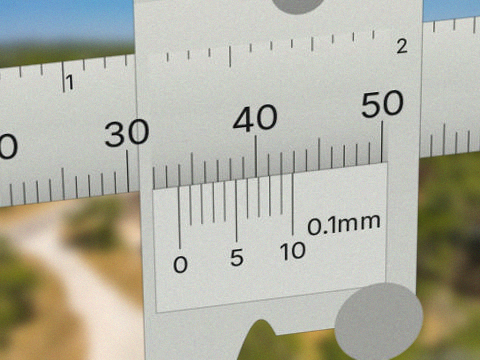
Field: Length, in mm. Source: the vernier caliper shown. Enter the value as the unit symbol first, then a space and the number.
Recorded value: mm 33.9
